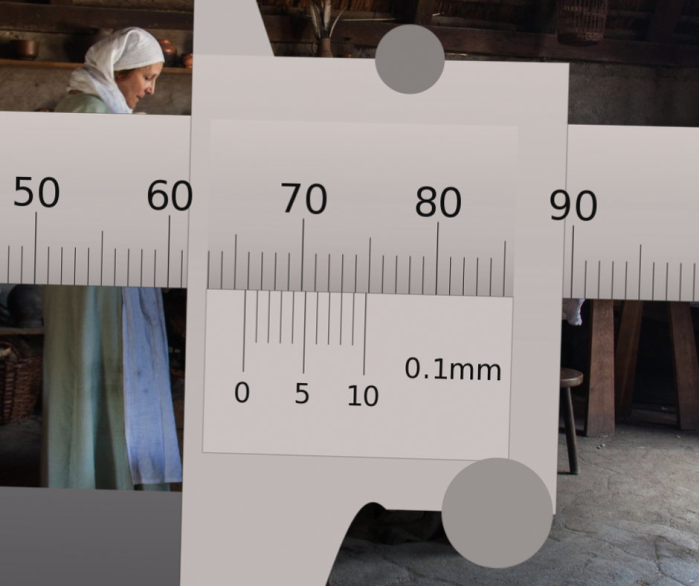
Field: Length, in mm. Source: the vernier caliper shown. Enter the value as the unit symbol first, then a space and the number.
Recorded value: mm 65.8
